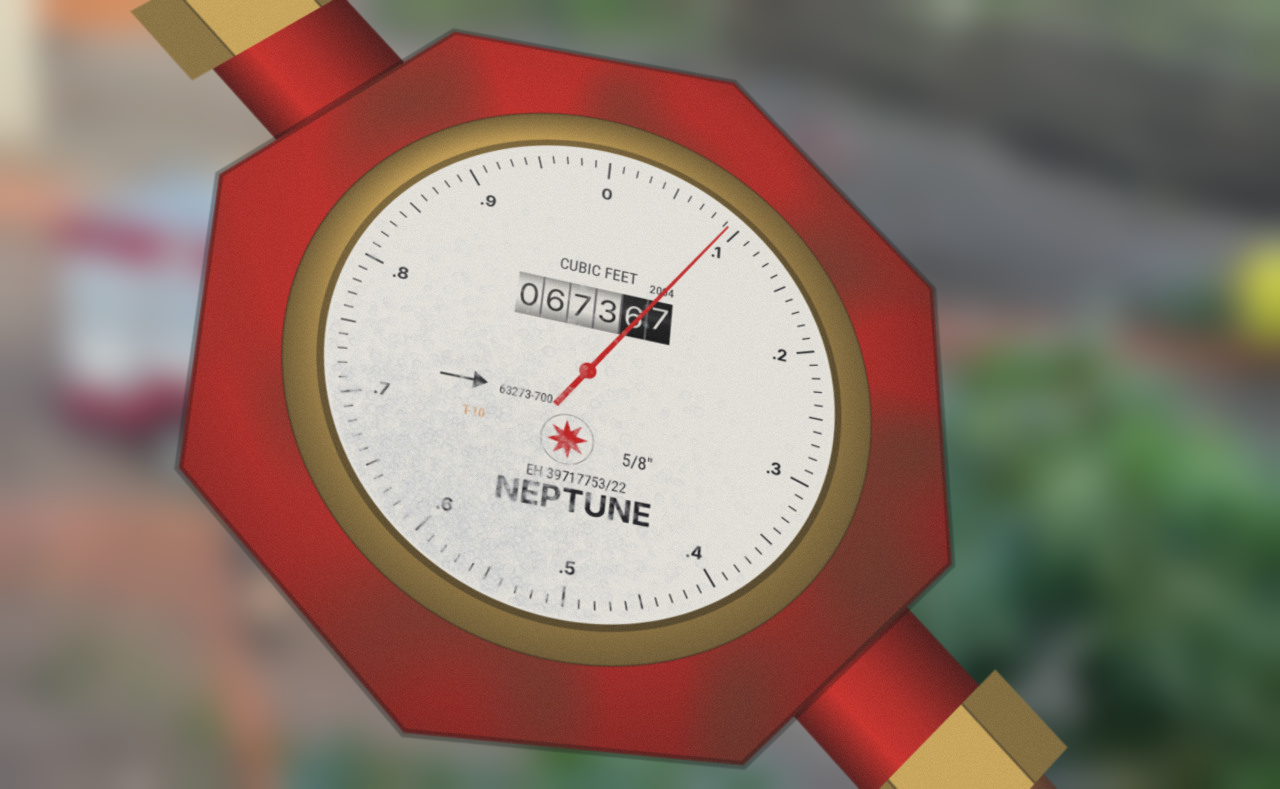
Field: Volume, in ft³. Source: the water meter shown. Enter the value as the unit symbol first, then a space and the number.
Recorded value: ft³ 67367.09
